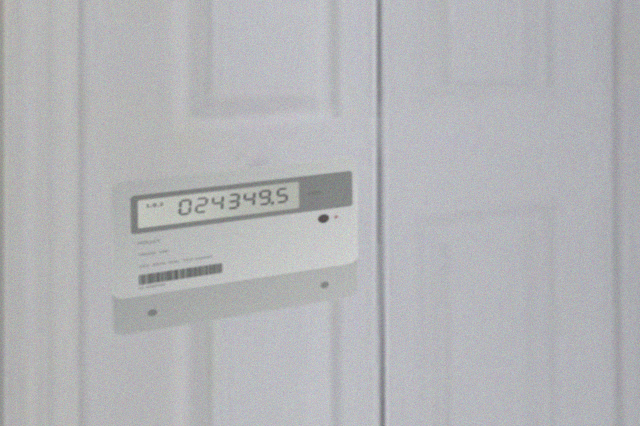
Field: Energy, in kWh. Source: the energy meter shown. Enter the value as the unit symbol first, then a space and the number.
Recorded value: kWh 24349.5
